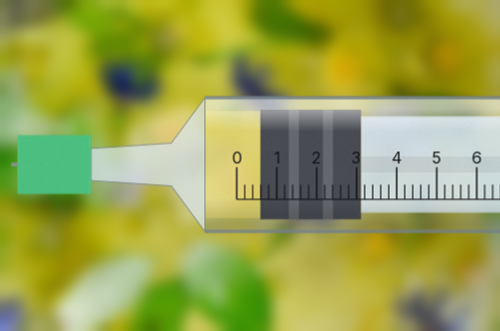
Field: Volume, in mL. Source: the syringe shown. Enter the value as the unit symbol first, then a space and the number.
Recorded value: mL 0.6
